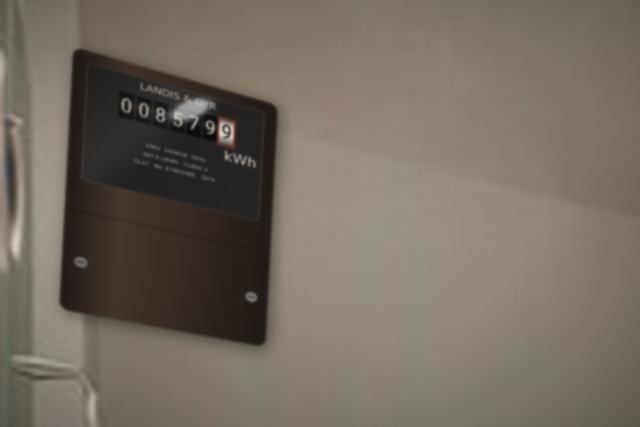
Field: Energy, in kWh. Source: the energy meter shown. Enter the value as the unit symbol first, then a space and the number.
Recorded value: kWh 8579.9
